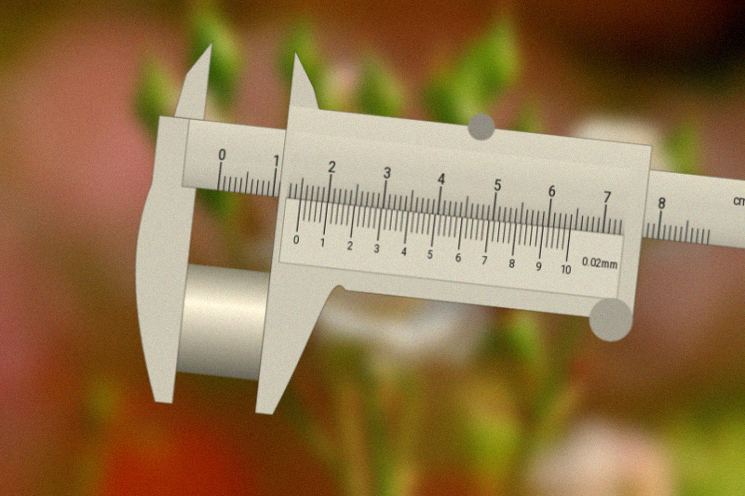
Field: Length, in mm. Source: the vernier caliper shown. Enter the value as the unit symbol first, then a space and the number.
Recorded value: mm 15.0
